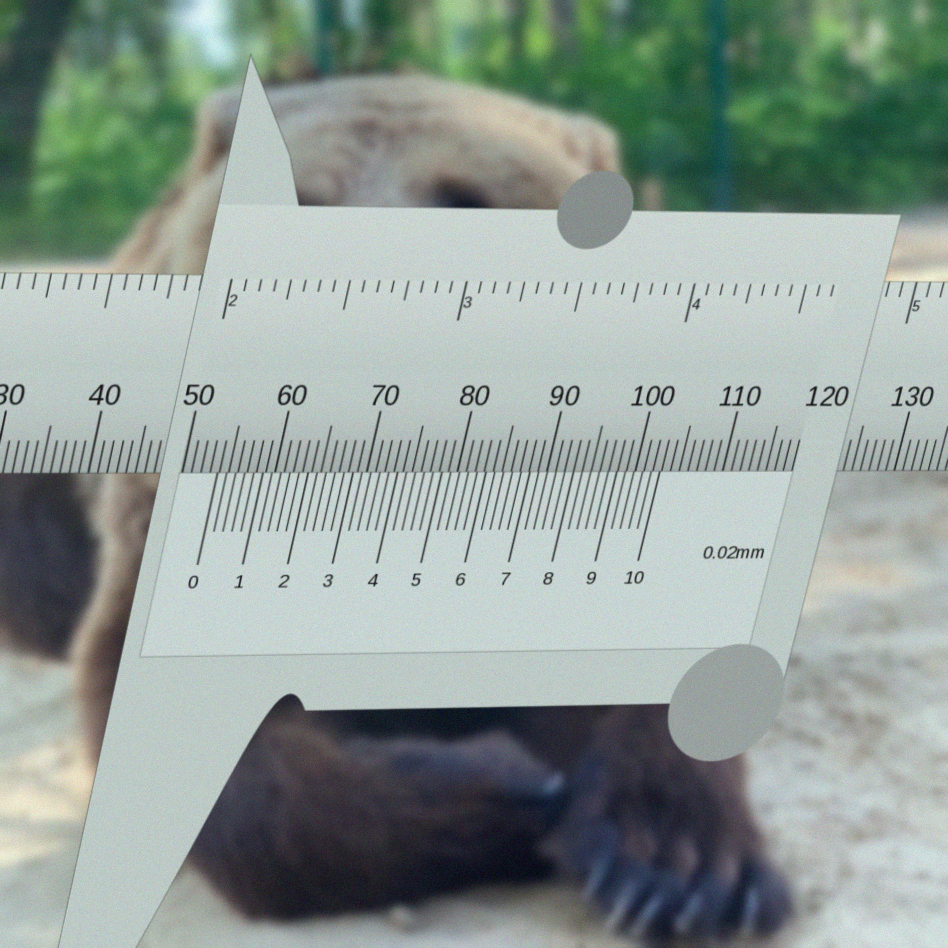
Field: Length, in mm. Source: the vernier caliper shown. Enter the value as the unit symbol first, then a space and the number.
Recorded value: mm 53.8
